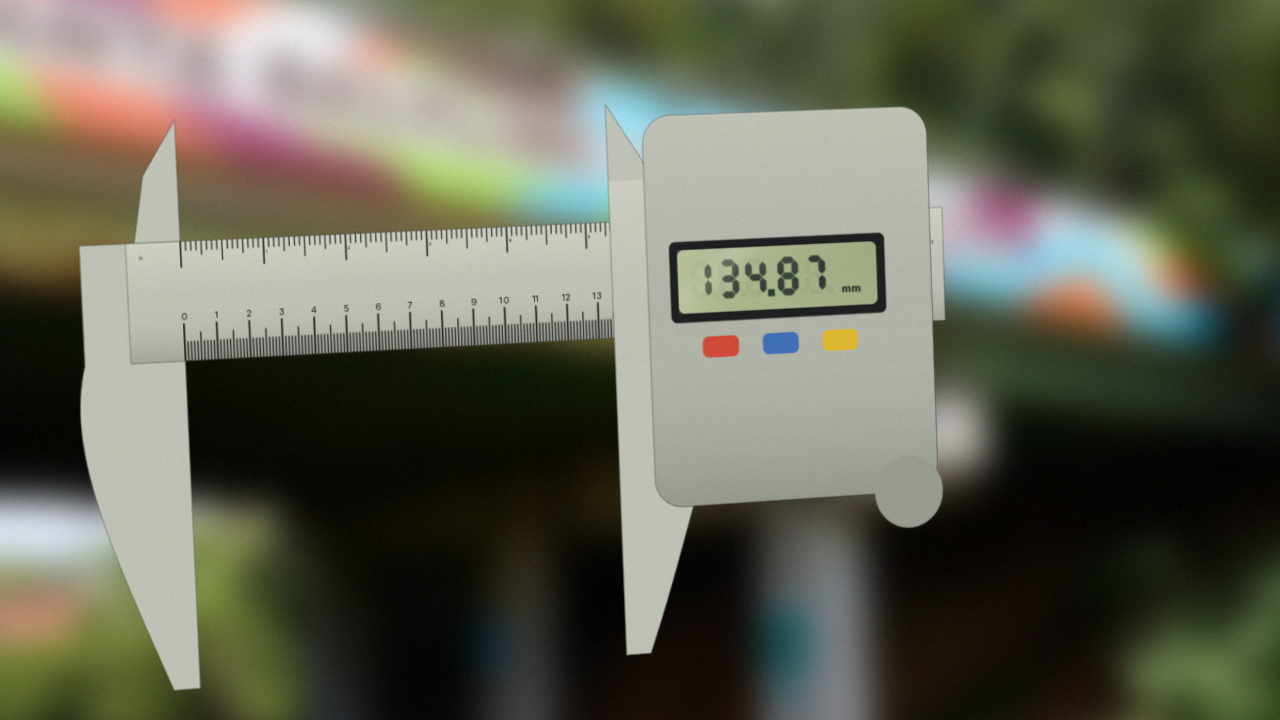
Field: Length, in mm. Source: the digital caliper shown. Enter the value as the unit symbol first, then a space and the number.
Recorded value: mm 134.87
